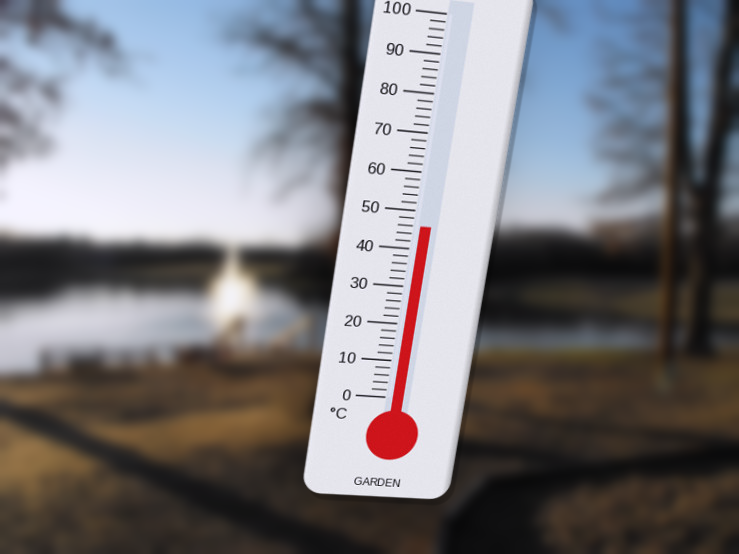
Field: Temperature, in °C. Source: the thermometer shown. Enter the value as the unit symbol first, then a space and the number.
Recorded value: °C 46
